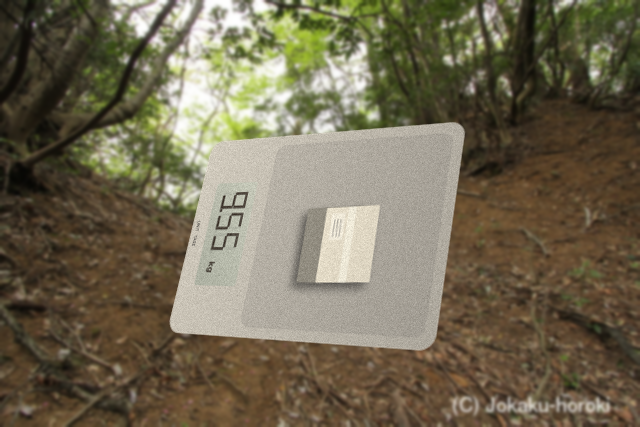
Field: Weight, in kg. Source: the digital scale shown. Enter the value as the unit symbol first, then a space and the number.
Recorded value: kg 9.55
